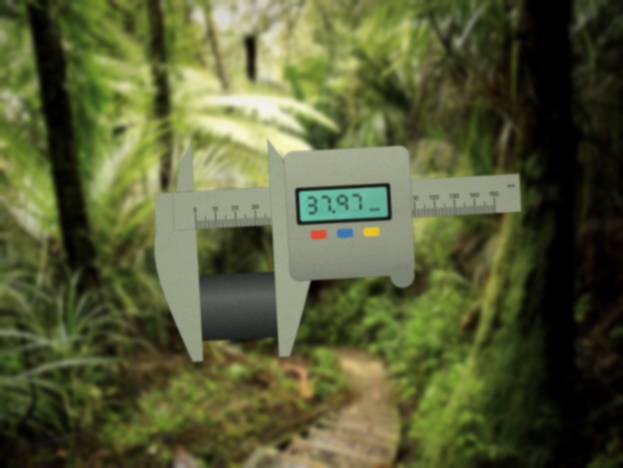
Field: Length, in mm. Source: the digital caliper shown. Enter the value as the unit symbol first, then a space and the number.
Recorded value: mm 37.97
